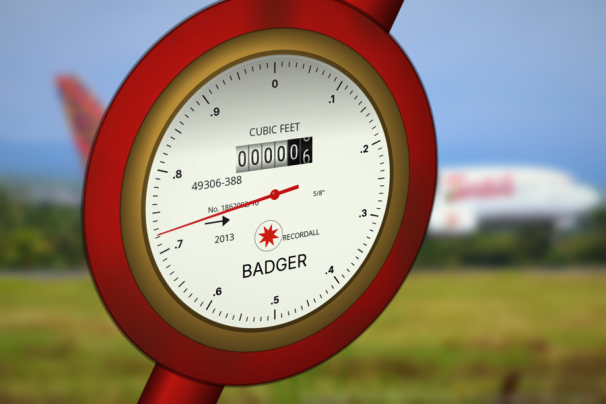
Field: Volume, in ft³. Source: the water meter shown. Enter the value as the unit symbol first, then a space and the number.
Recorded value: ft³ 5.72
